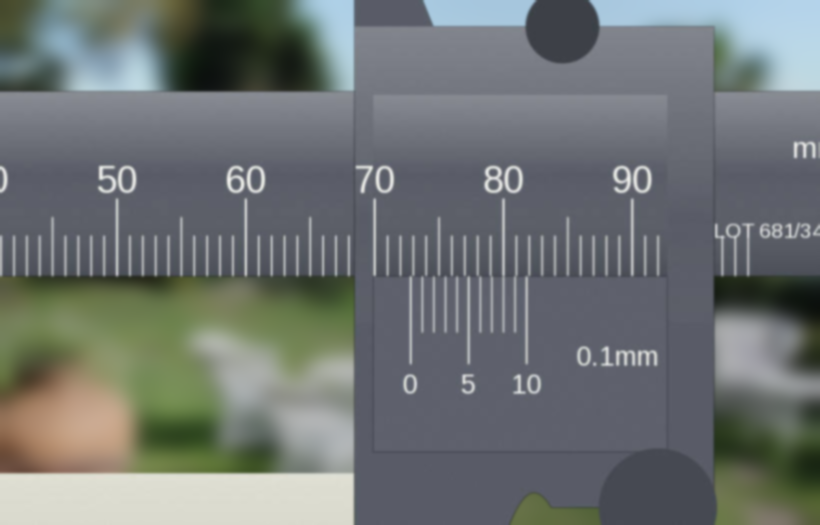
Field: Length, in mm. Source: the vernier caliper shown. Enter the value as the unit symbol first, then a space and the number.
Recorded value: mm 72.8
